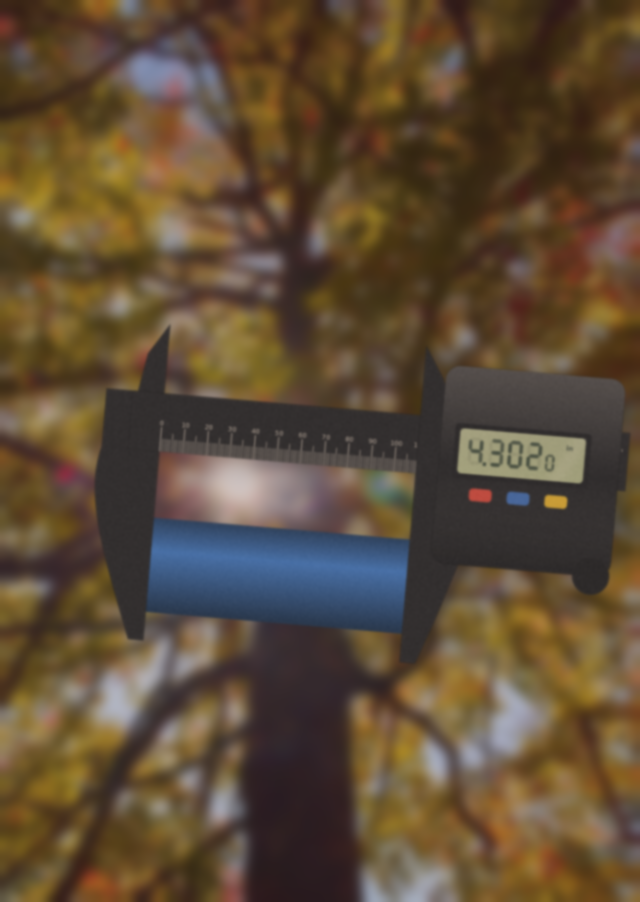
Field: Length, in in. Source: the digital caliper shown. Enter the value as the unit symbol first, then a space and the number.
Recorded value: in 4.3020
